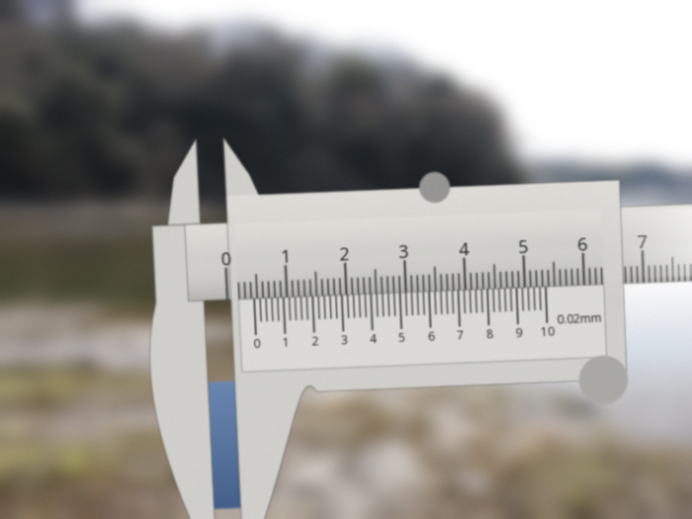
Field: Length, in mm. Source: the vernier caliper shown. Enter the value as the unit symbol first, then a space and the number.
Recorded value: mm 4.5
